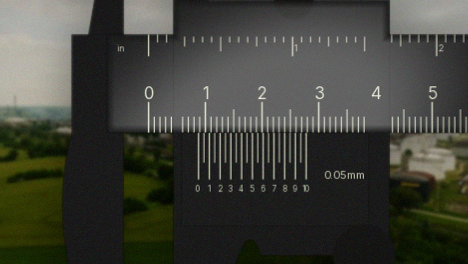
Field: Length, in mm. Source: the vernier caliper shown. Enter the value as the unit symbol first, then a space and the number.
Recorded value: mm 8.8
